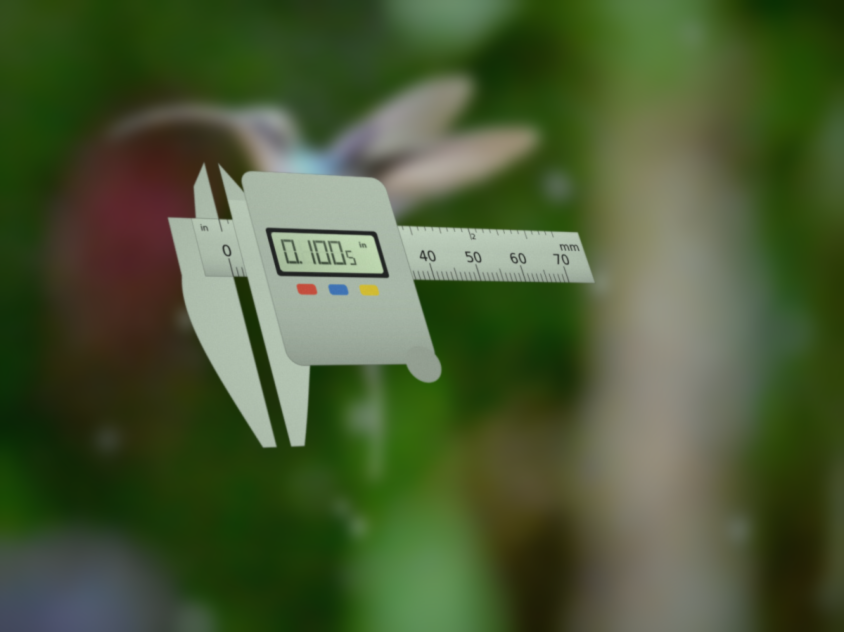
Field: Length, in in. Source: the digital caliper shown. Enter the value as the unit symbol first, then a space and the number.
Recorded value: in 0.1005
